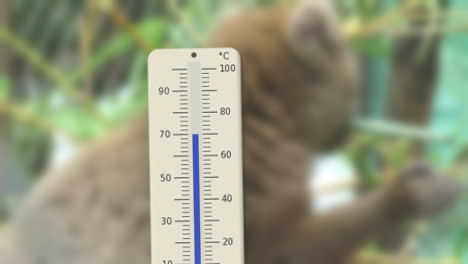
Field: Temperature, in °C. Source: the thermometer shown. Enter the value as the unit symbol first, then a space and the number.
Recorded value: °C 70
